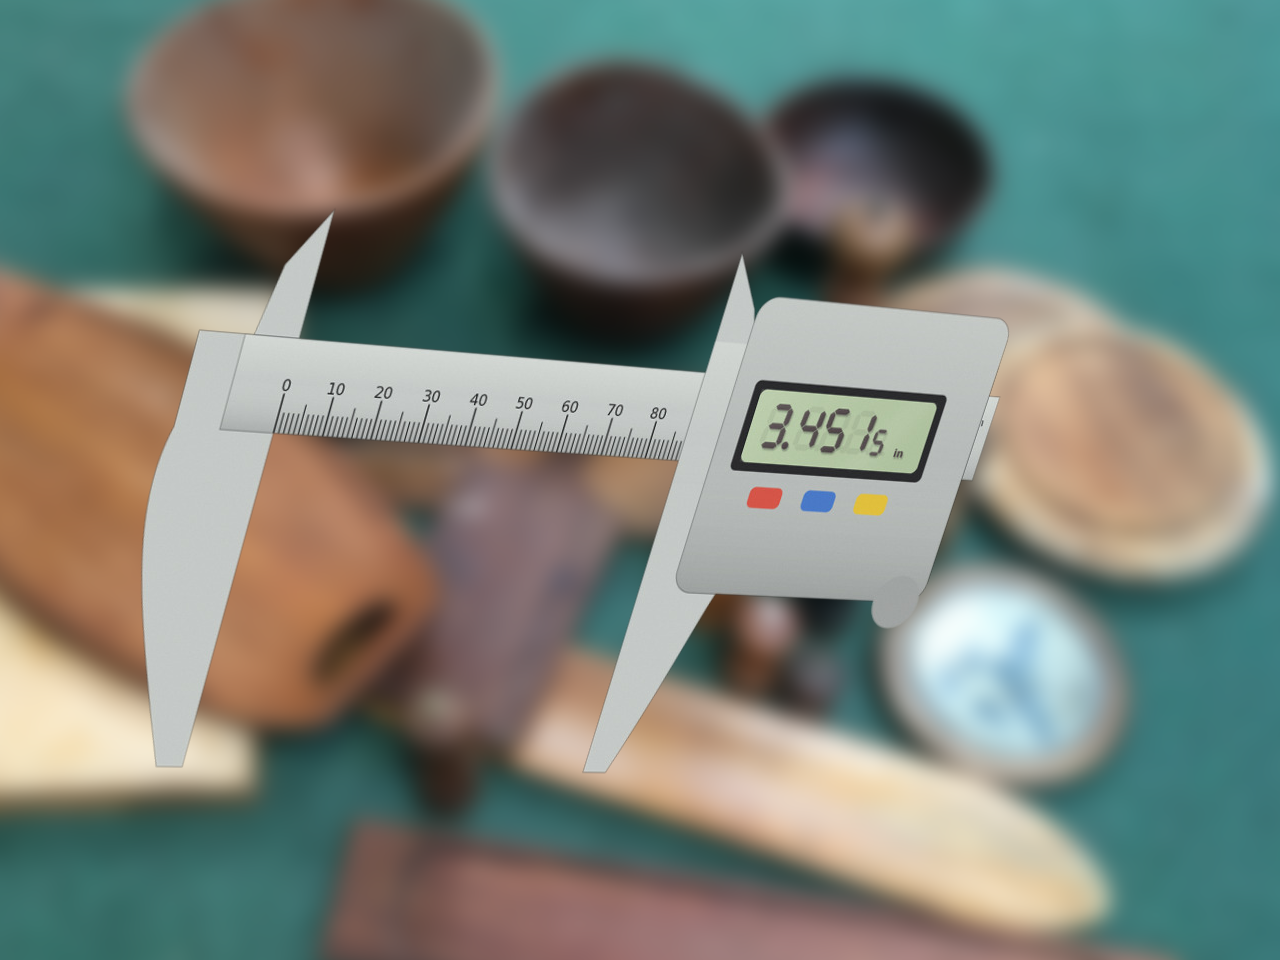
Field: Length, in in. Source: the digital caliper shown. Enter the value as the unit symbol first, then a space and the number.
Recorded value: in 3.4515
